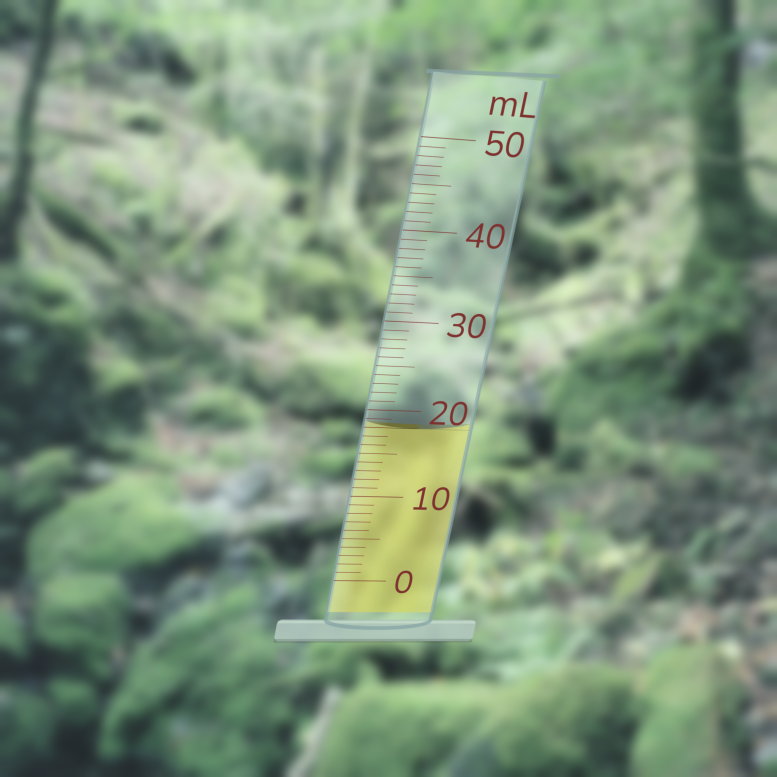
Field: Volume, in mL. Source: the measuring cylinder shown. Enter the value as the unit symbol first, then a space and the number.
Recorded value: mL 18
